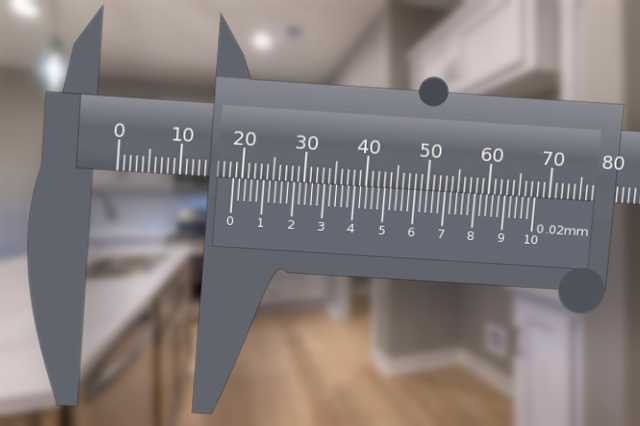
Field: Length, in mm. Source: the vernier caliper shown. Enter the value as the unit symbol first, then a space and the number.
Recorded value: mm 18.6
